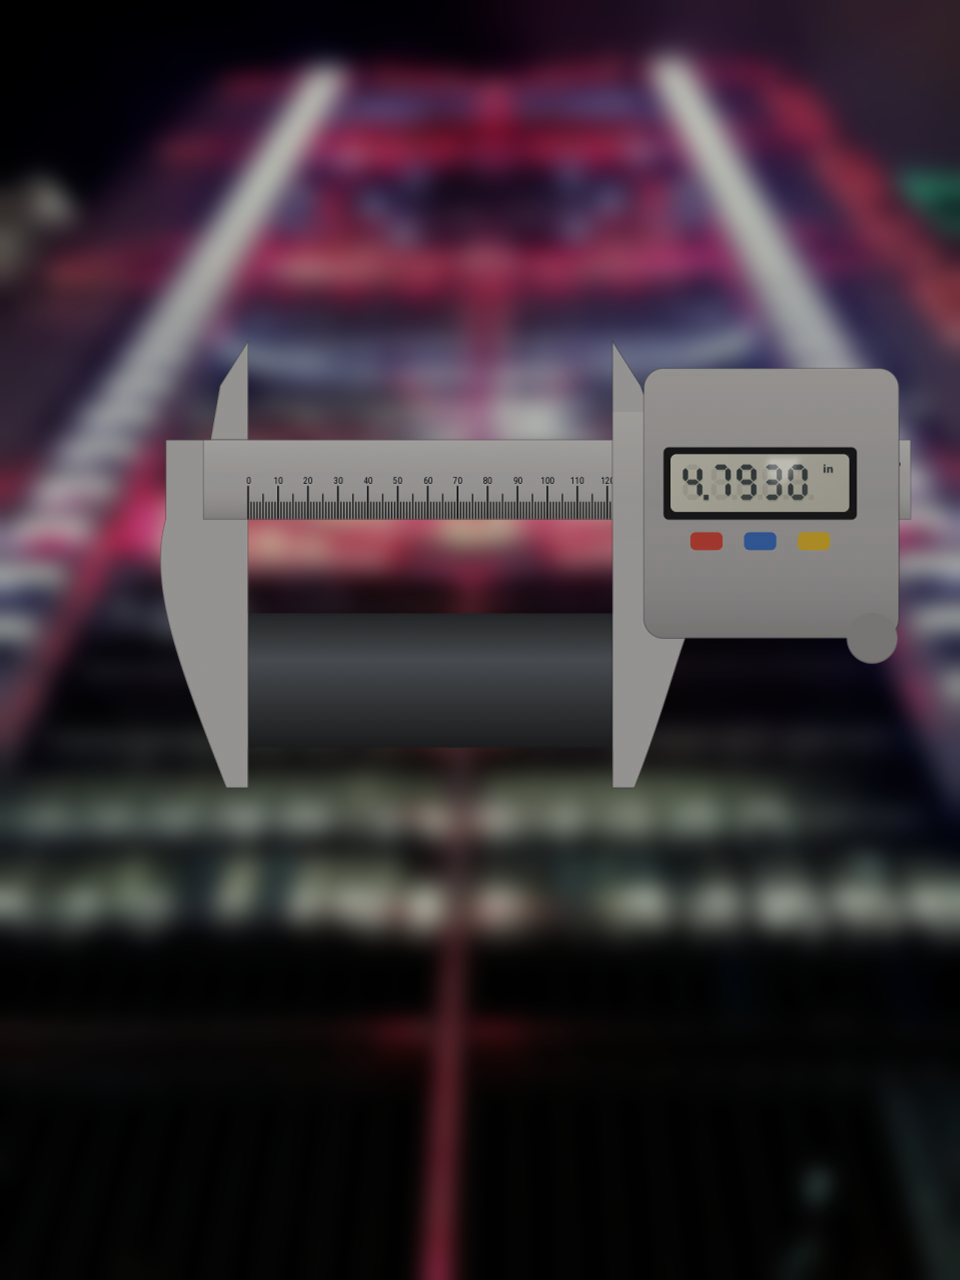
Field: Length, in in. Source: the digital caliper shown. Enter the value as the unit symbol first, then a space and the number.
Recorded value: in 4.7930
